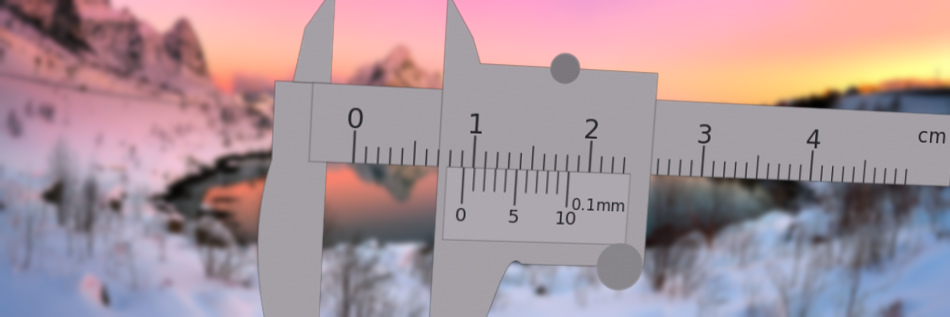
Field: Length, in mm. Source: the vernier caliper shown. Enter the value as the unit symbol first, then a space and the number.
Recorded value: mm 9.2
